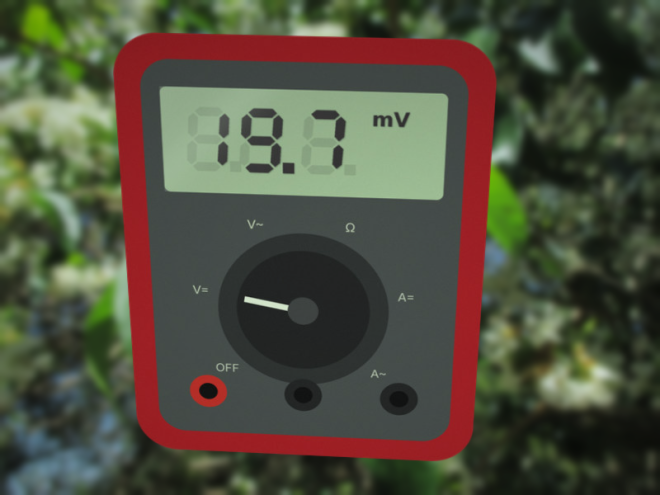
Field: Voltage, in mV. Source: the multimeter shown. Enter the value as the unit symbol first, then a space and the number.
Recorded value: mV 19.7
